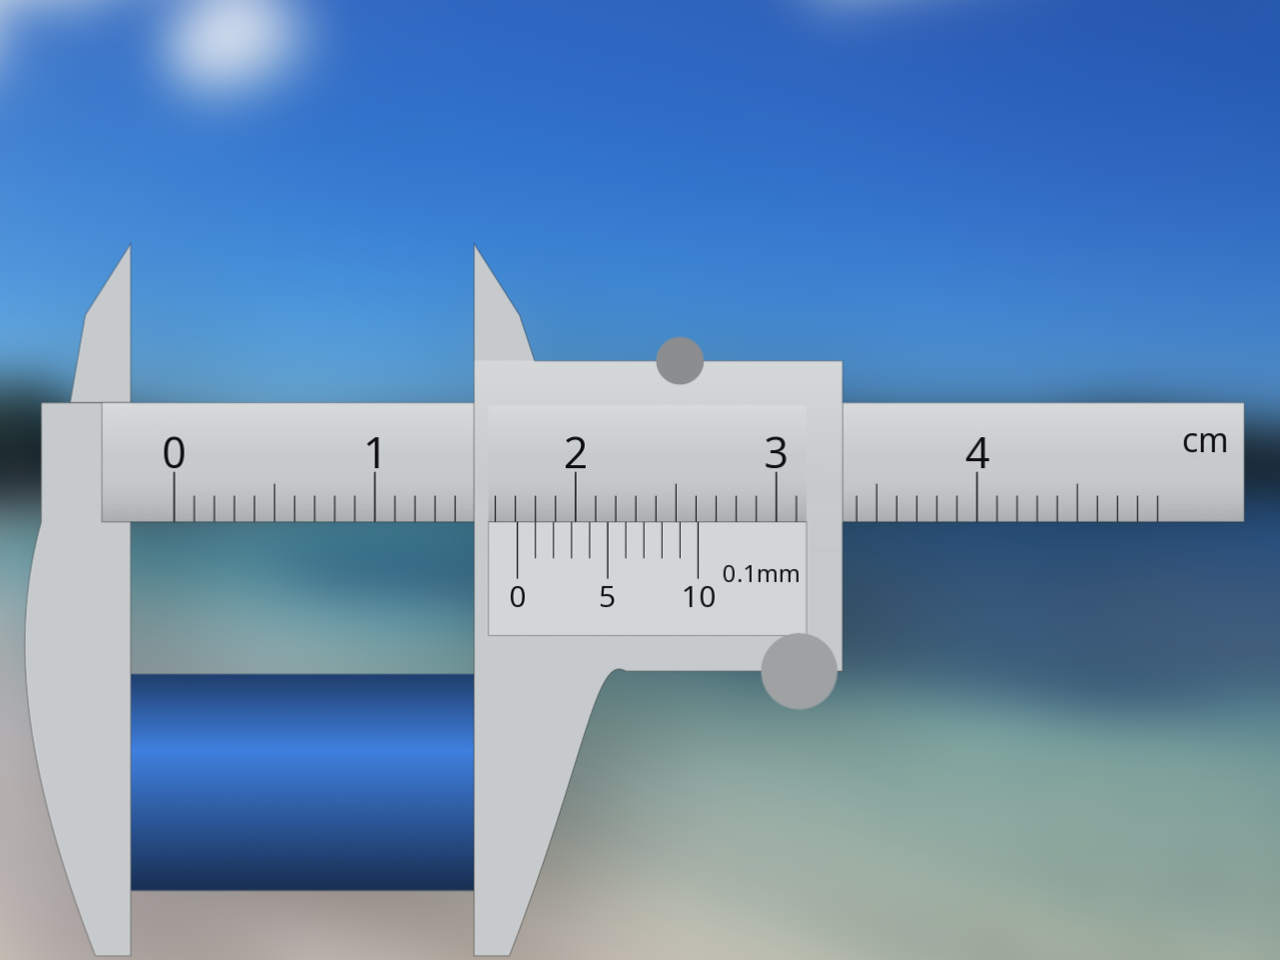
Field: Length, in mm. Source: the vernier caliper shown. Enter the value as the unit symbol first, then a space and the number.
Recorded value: mm 17.1
